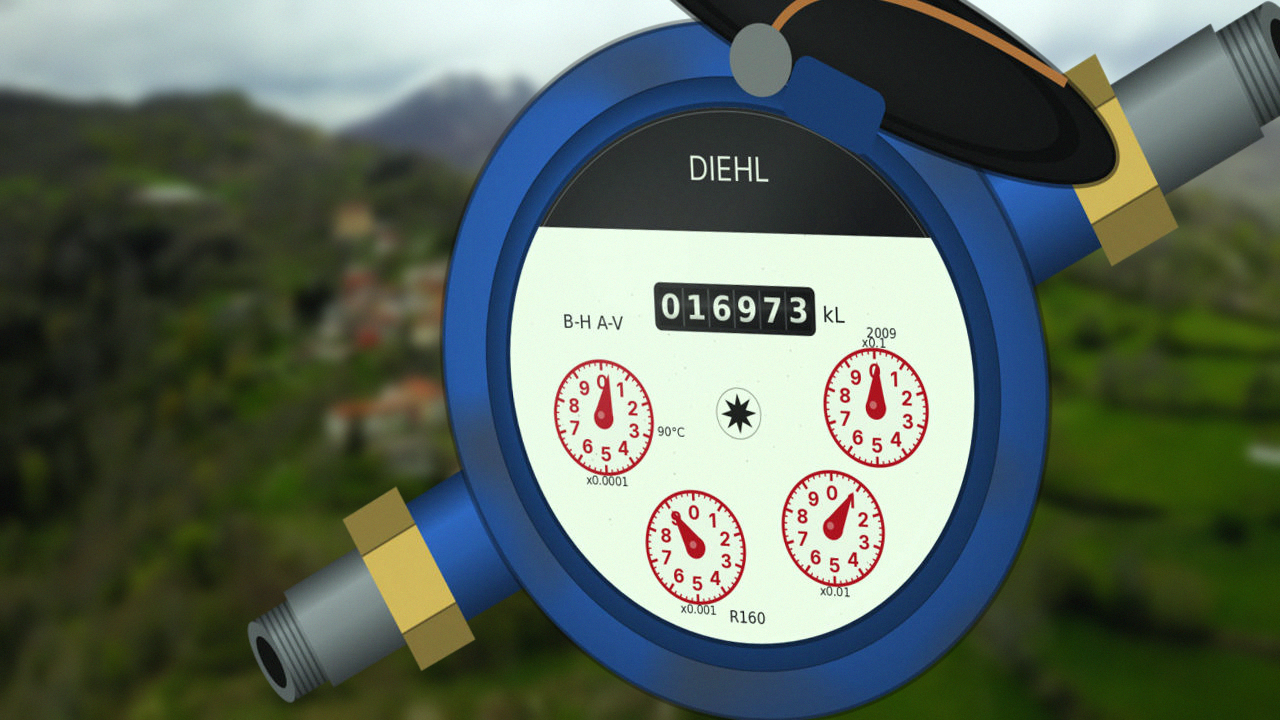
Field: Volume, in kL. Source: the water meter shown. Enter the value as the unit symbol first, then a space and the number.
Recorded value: kL 16973.0090
